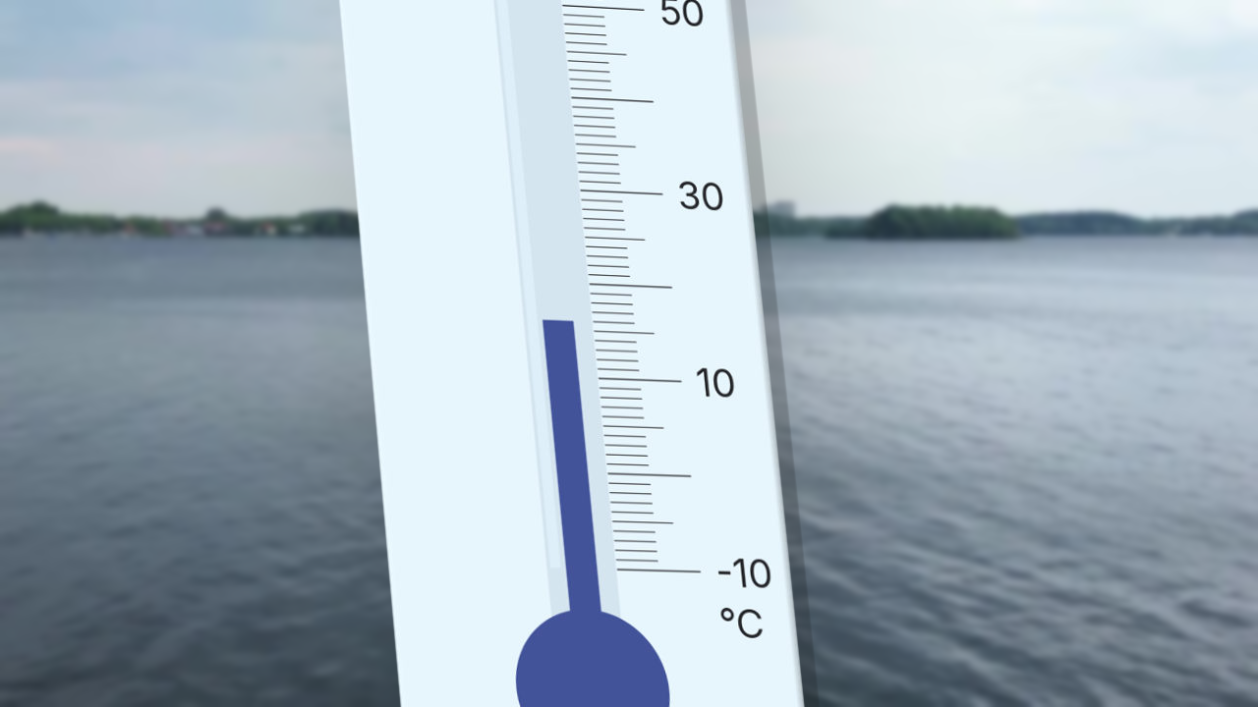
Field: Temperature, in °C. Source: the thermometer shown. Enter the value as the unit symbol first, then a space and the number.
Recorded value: °C 16
